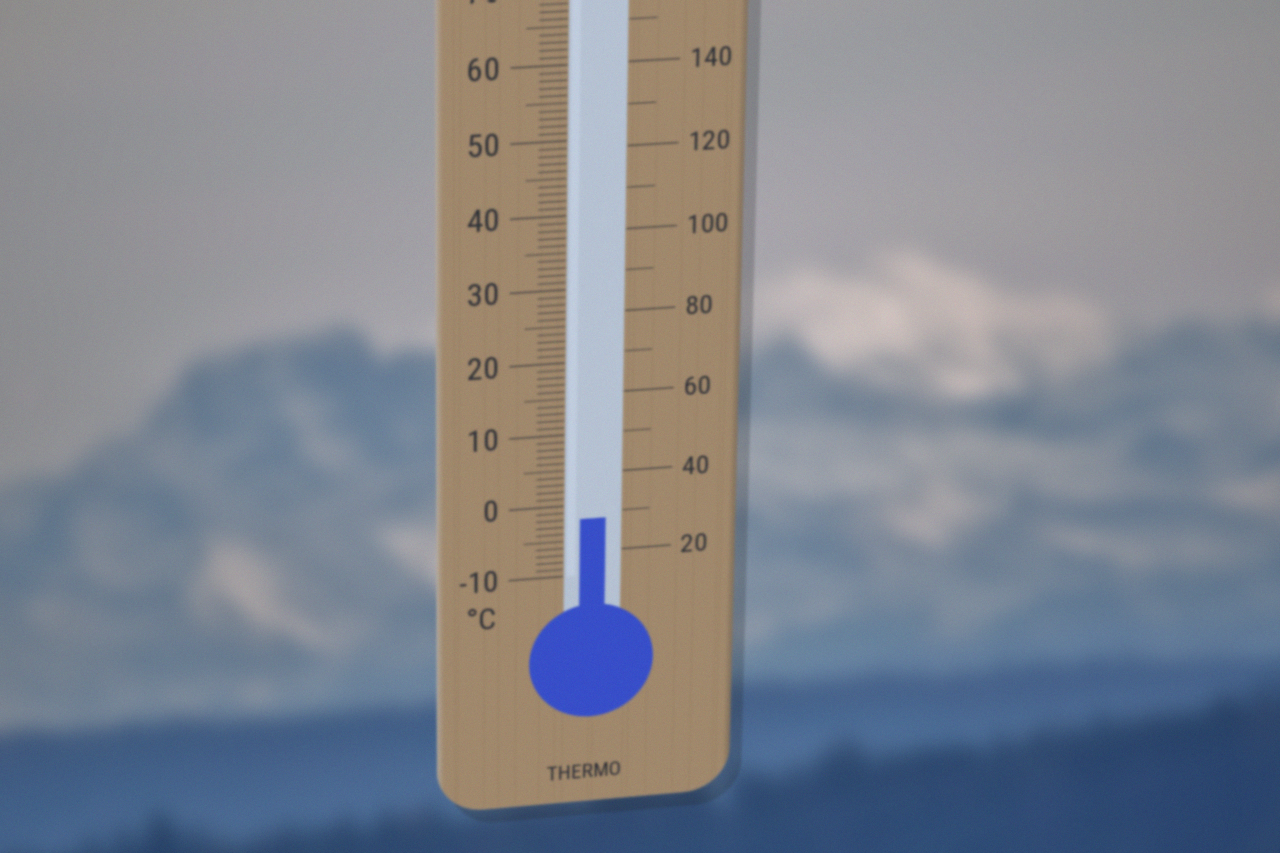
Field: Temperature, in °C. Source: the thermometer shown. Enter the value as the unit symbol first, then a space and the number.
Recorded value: °C -2
